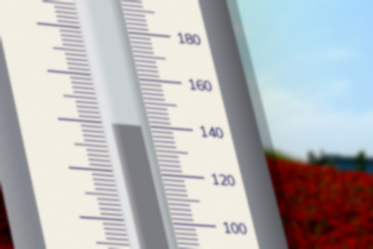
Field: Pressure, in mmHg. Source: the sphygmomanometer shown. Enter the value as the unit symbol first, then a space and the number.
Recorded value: mmHg 140
